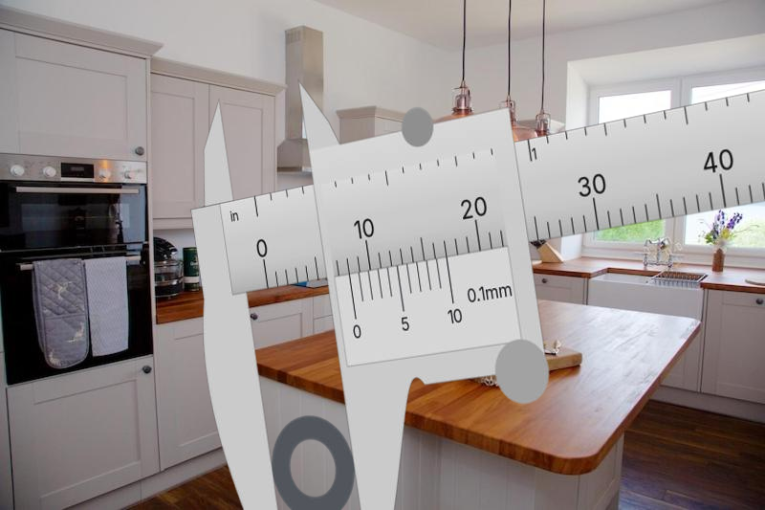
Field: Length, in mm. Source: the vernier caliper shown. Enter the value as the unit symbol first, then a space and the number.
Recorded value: mm 8.0
